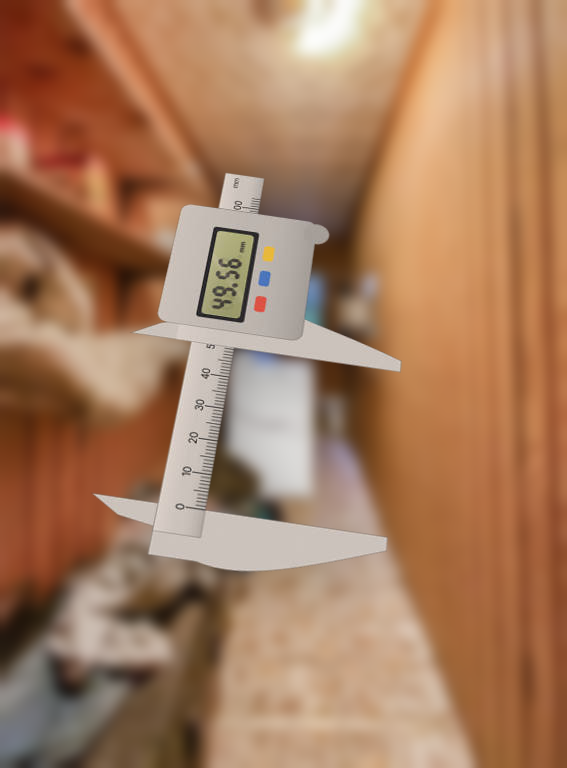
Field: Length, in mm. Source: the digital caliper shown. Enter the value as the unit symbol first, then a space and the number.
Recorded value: mm 49.56
